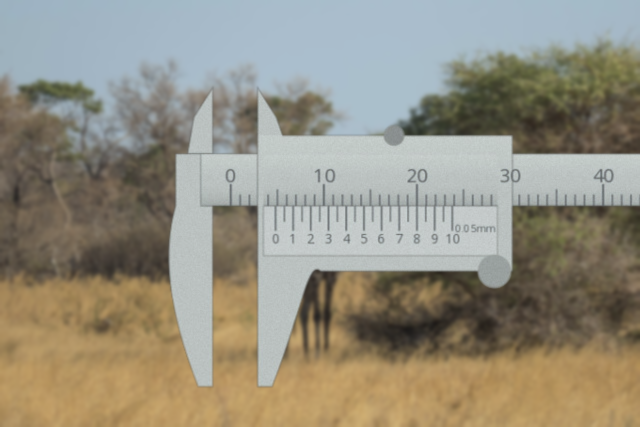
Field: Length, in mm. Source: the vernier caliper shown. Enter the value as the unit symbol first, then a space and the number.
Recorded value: mm 4.8
